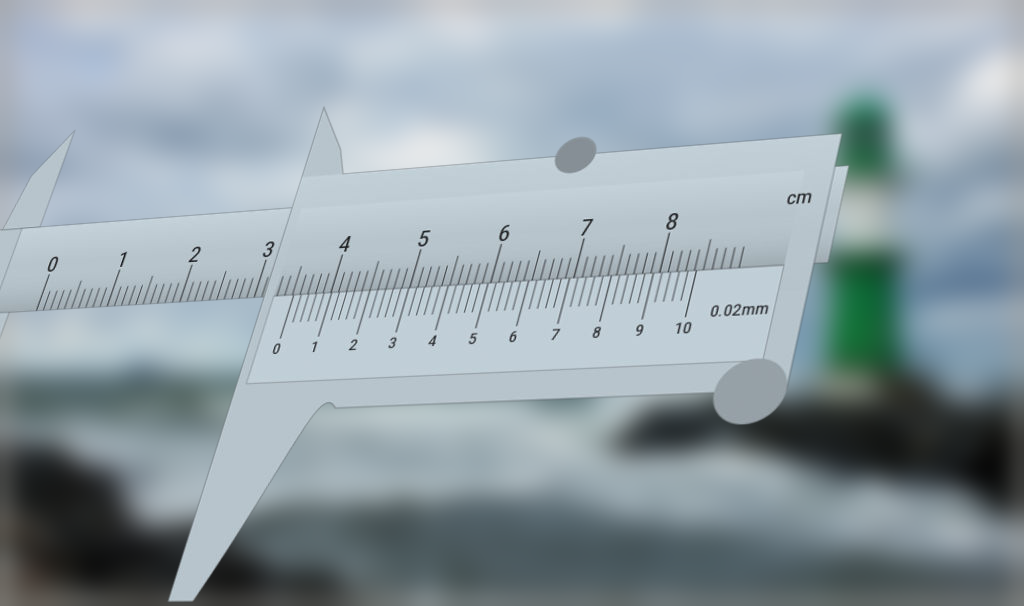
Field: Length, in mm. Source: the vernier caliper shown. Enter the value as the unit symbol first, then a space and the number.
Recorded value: mm 35.2
